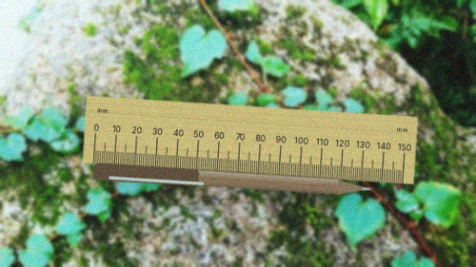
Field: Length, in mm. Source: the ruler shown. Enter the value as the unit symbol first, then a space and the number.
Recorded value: mm 135
